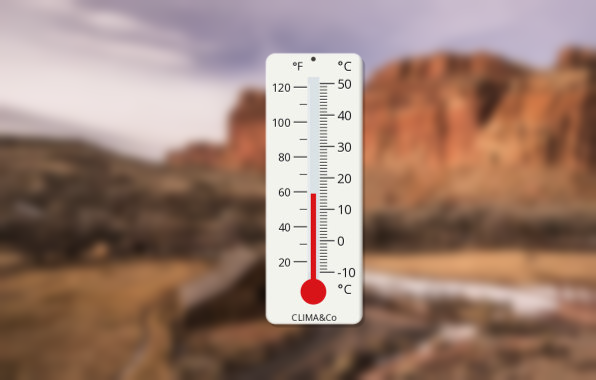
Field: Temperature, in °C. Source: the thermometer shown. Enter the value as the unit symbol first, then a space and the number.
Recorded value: °C 15
